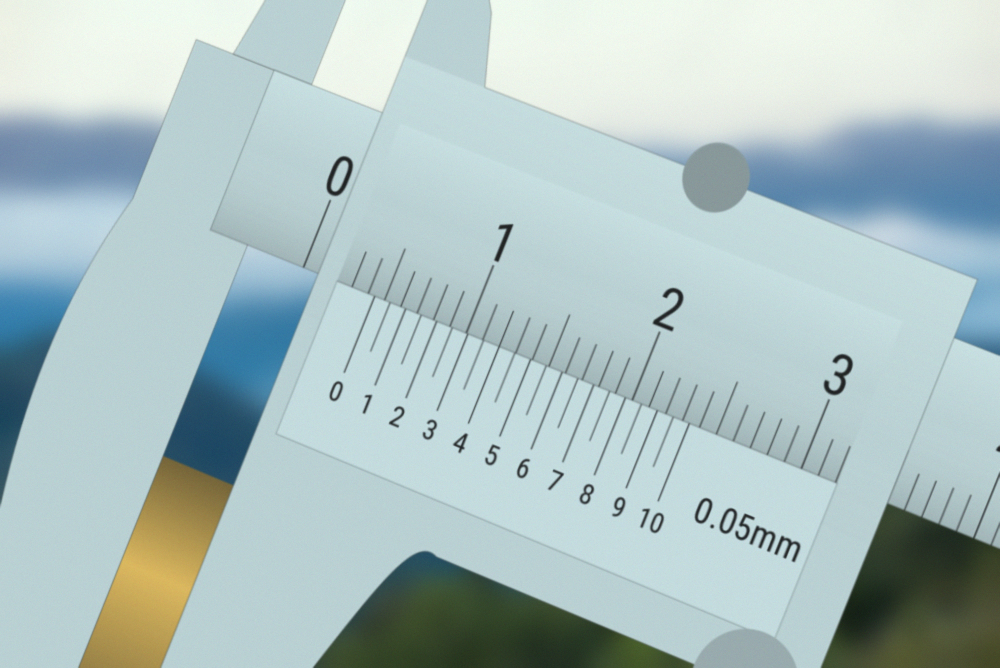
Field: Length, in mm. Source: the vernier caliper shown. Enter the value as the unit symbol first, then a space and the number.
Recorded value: mm 4.4
